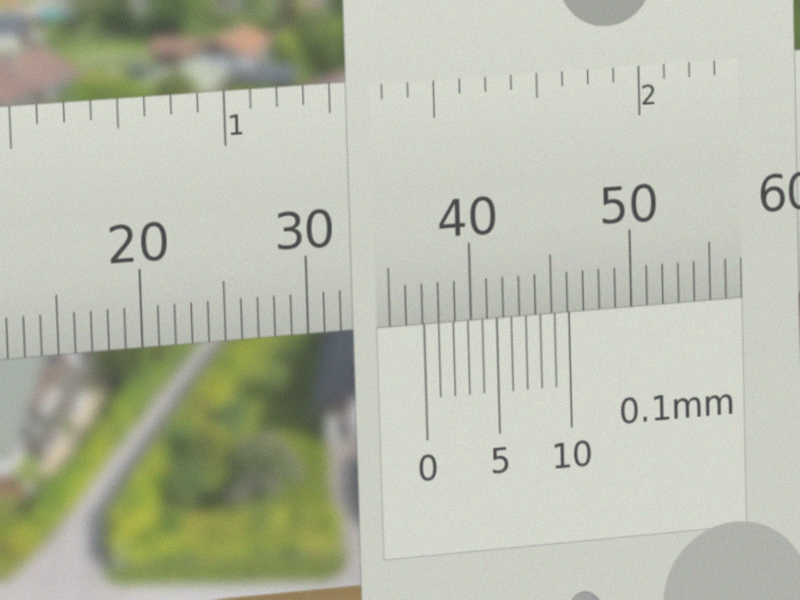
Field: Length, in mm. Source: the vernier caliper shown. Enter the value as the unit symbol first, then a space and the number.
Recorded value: mm 37.1
